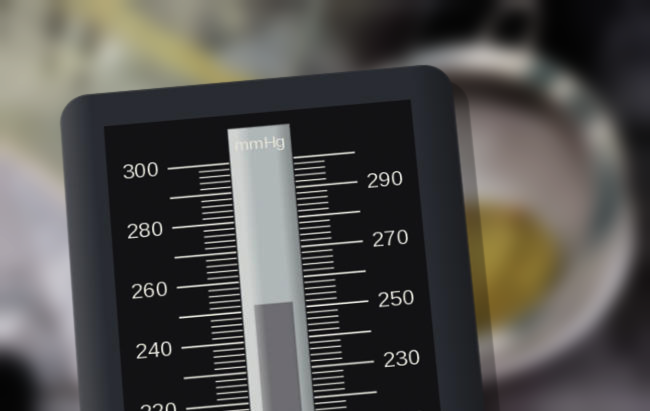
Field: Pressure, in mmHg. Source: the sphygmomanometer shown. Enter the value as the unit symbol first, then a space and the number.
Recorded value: mmHg 252
